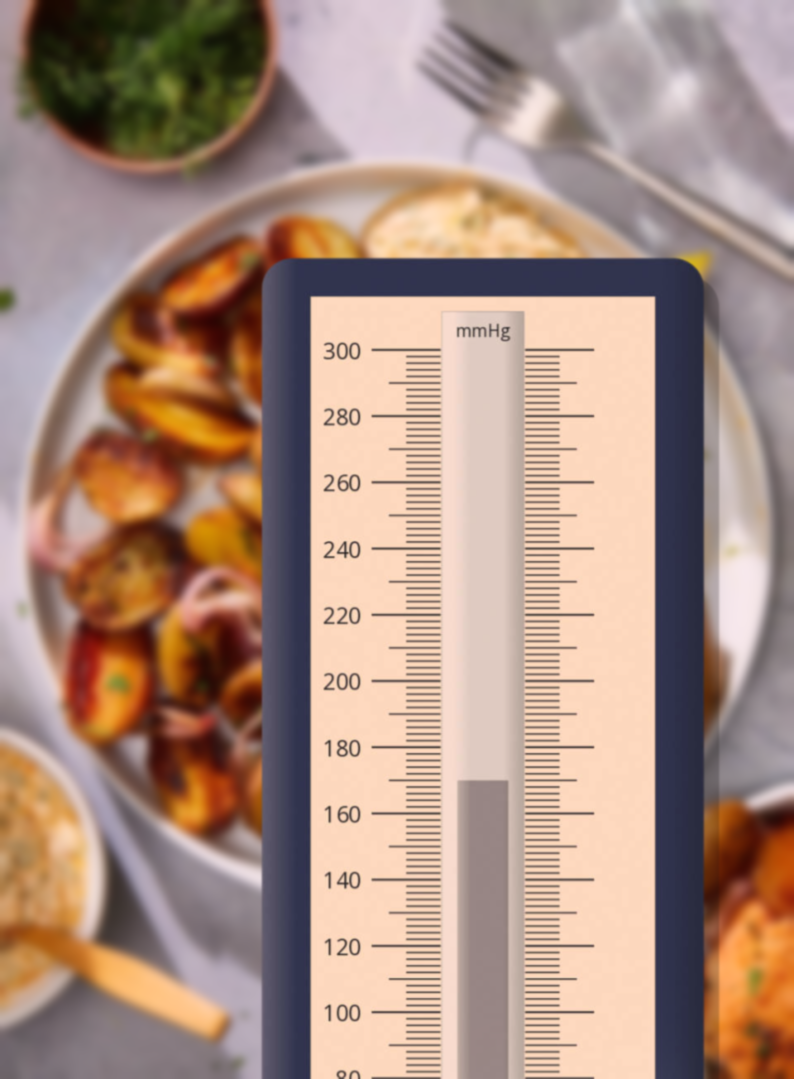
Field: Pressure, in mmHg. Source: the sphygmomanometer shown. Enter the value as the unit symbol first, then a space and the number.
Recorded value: mmHg 170
